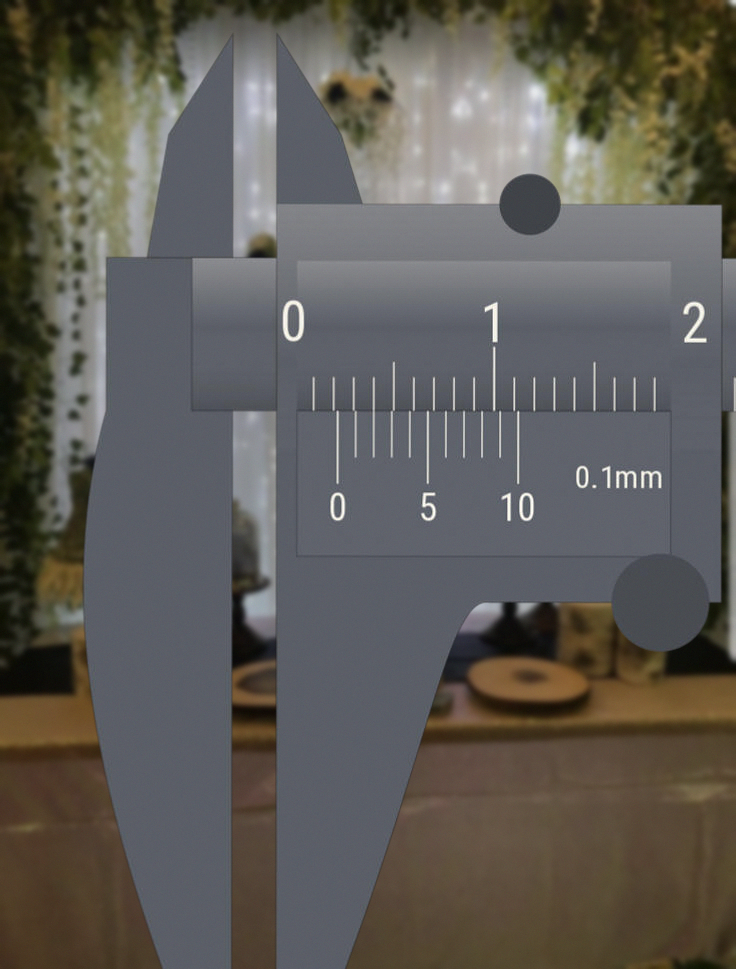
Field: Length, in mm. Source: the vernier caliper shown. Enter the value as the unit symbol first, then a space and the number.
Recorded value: mm 2.2
